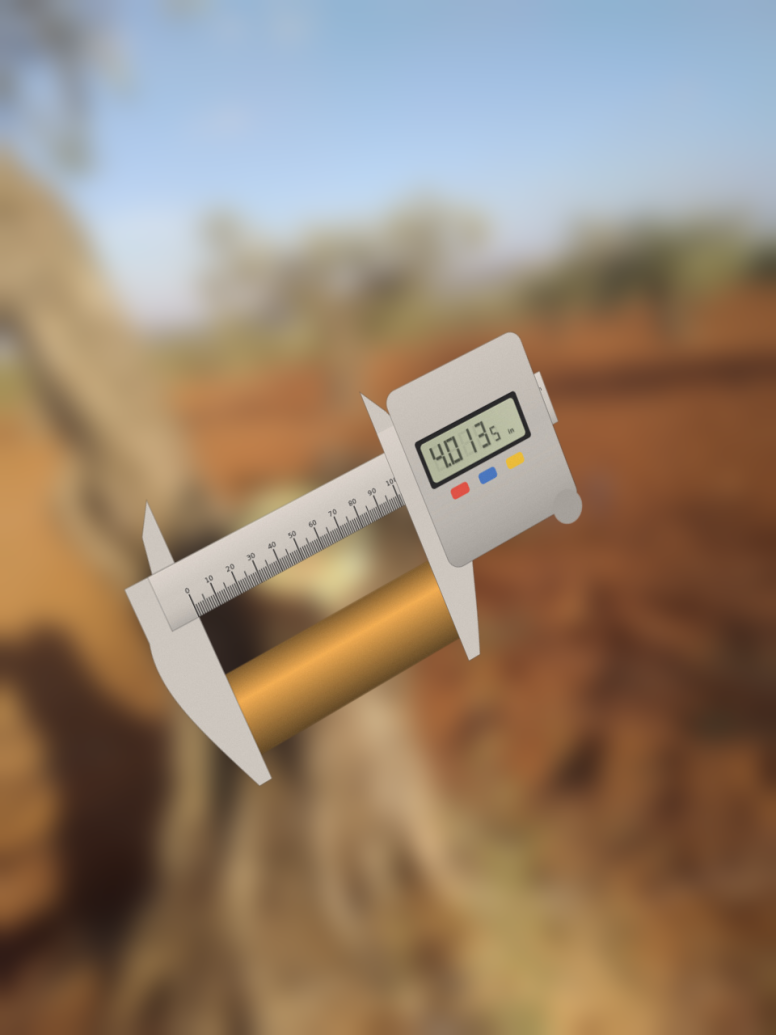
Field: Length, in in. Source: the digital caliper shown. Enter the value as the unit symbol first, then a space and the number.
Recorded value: in 4.0135
